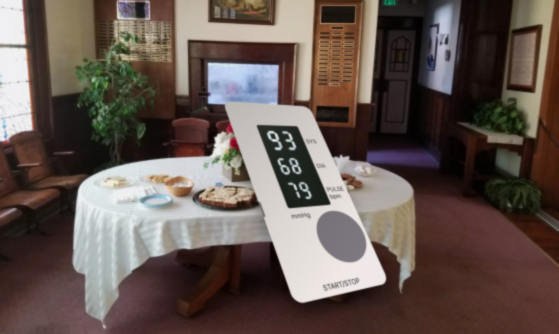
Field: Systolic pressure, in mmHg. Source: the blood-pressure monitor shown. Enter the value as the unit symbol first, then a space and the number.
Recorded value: mmHg 93
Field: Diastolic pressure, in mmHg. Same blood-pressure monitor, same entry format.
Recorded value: mmHg 68
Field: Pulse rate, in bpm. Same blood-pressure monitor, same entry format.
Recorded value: bpm 79
